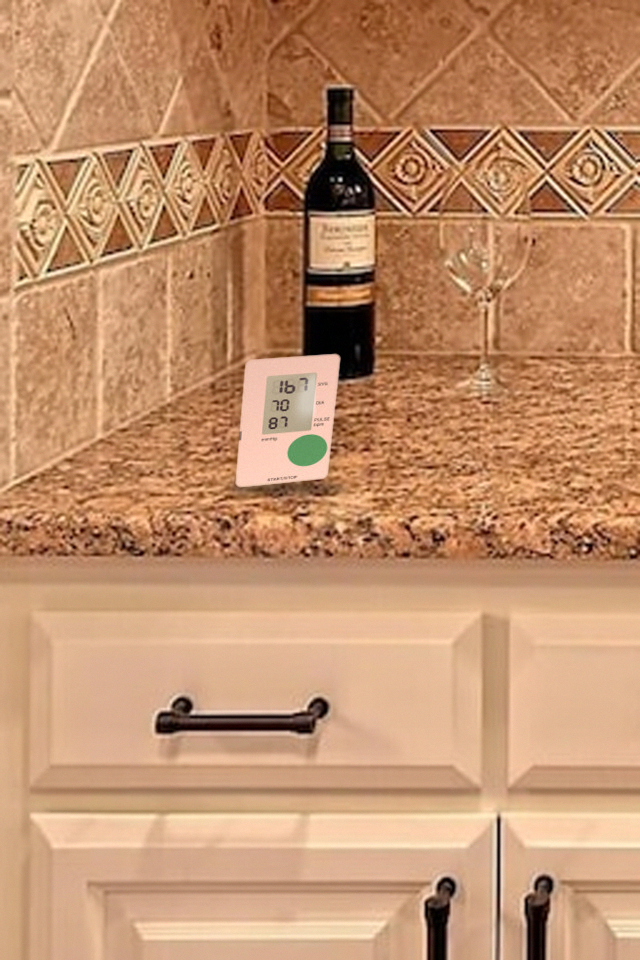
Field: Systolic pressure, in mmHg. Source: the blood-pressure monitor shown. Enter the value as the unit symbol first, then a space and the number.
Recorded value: mmHg 167
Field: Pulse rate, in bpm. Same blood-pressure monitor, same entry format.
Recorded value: bpm 87
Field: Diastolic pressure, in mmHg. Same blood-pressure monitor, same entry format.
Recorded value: mmHg 70
